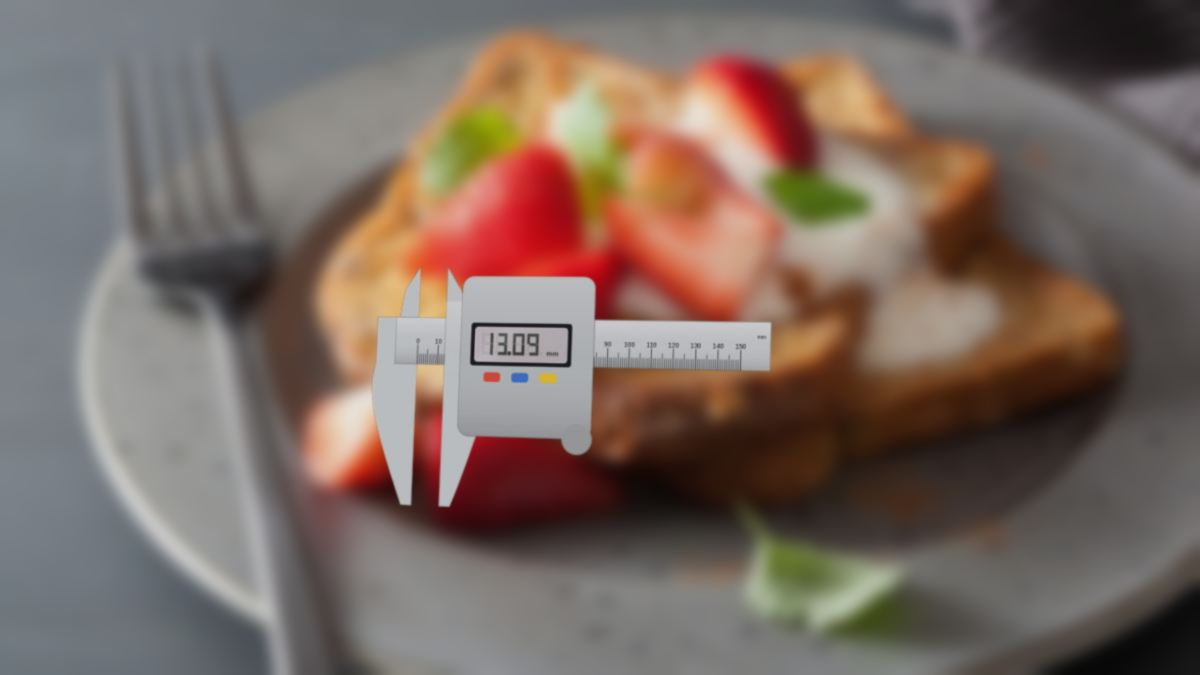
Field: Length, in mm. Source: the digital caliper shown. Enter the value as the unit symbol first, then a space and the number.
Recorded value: mm 13.09
